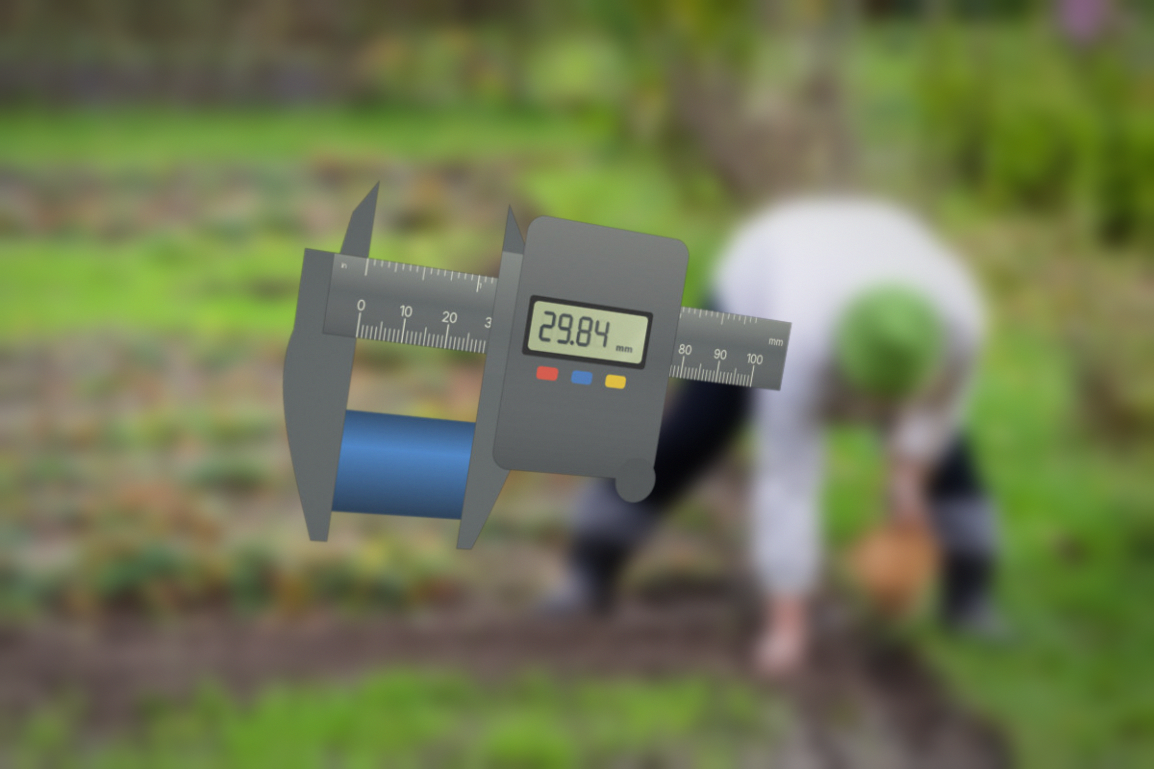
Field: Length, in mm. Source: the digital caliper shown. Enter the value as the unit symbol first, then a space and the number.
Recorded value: mm 29.84
